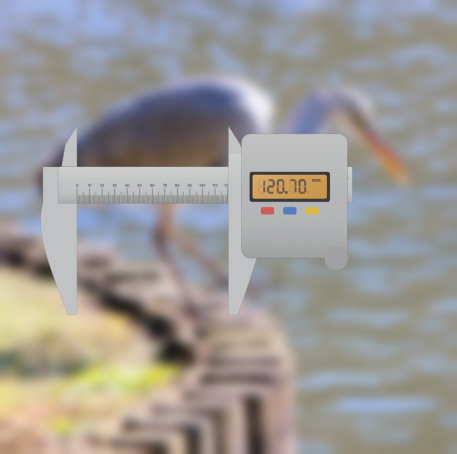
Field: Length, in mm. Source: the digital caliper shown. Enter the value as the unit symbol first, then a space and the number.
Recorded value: mm 120.70
